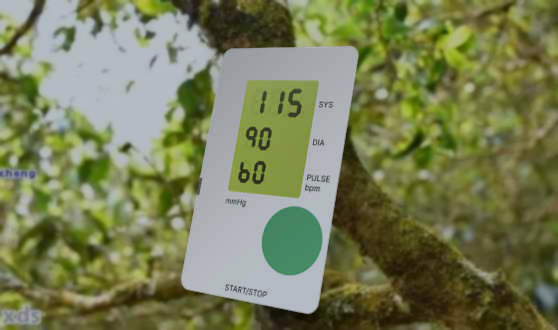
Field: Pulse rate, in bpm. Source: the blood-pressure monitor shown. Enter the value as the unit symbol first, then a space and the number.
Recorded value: bpm 60
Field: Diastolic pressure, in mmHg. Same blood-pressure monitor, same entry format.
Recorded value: mmHg 90
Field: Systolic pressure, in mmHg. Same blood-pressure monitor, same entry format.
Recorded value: mmHg 115
